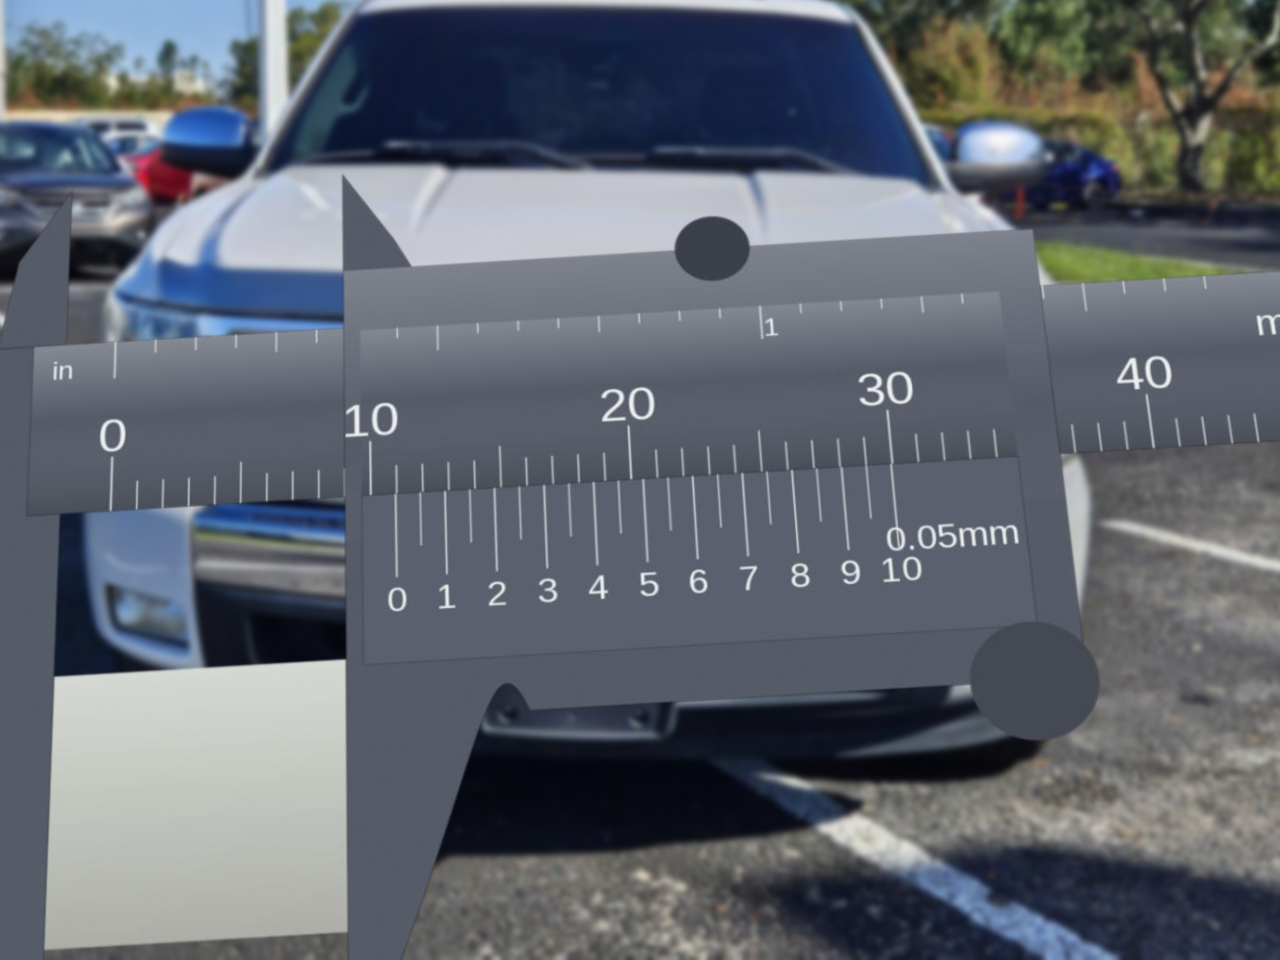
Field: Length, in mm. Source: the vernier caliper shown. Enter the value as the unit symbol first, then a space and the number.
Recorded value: mm 10.95
